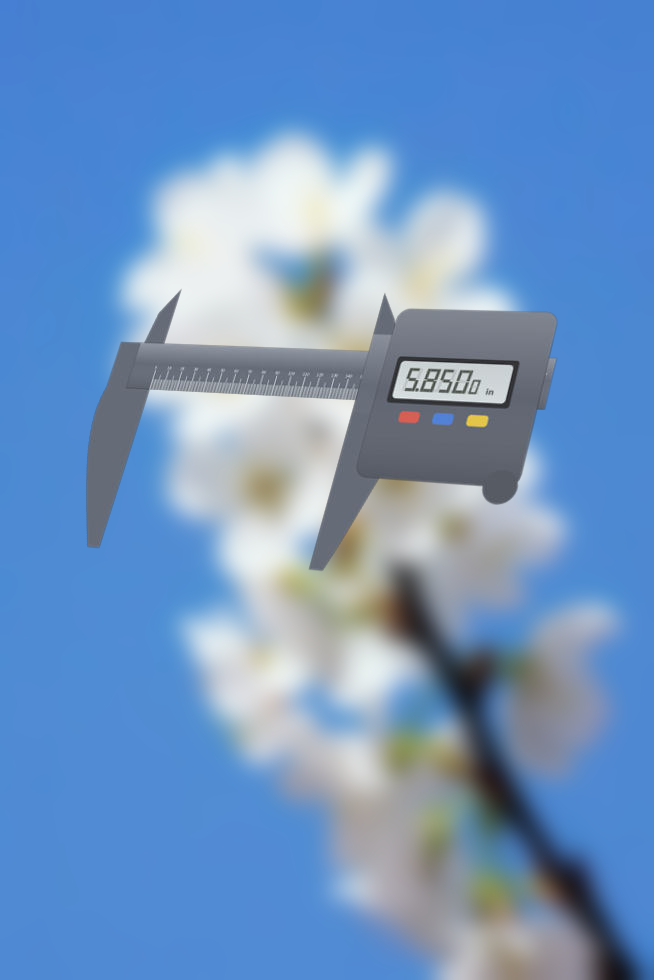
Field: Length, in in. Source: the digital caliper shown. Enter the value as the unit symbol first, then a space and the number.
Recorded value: in 5.8500
